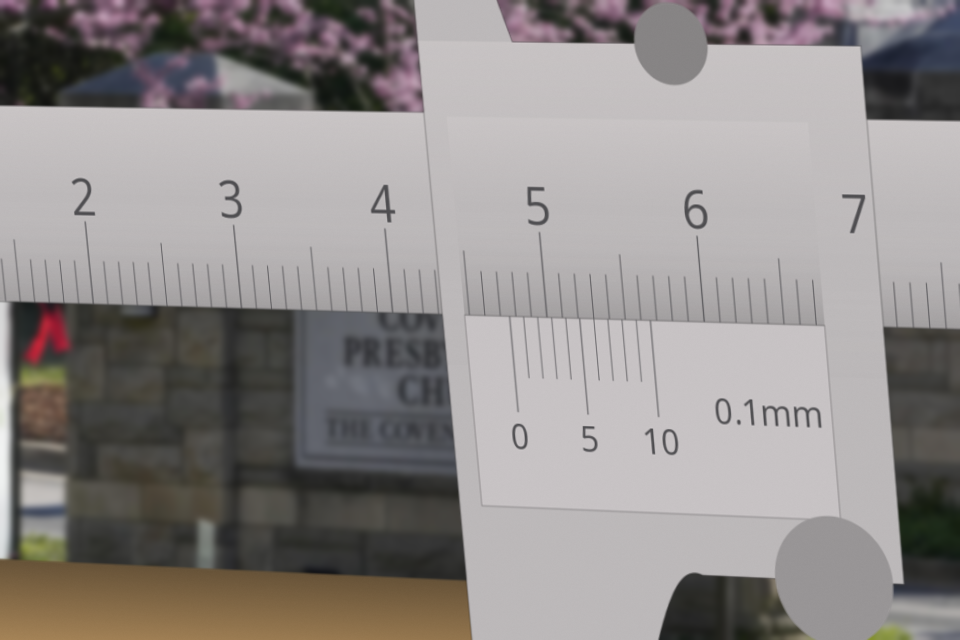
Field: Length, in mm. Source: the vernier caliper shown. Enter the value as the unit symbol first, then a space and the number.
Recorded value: mm 47.6
